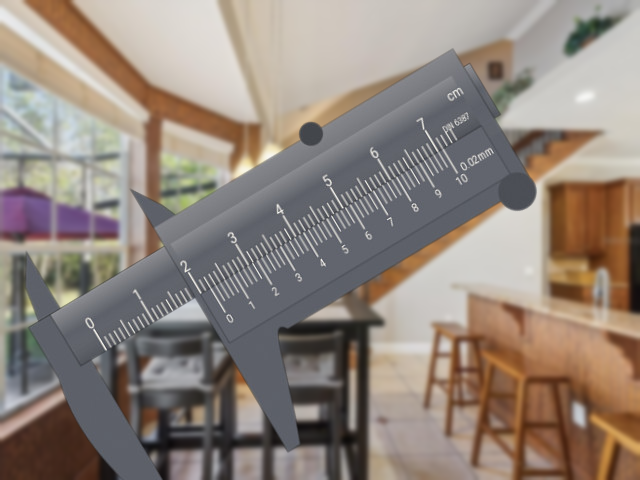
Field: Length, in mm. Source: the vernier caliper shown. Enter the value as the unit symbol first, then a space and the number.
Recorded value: mm 22.0
